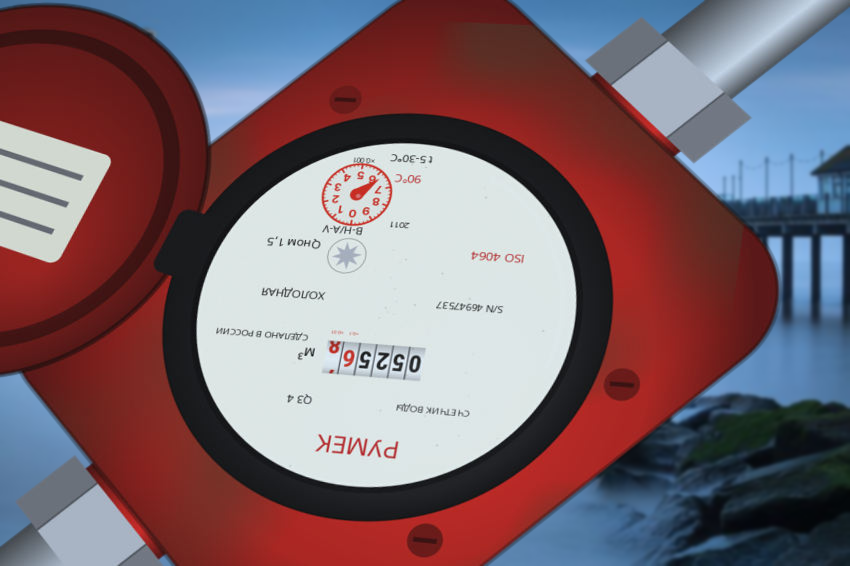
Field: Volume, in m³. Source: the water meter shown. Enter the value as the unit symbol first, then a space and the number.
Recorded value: m³ 525.676
